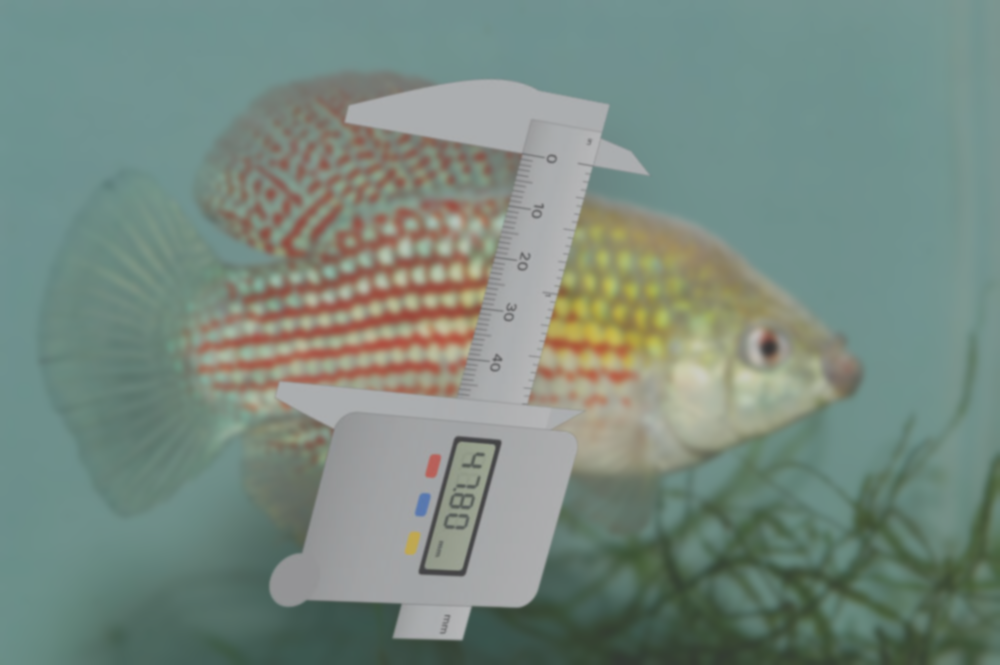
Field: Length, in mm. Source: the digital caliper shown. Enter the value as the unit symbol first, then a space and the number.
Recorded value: mm 47.80
